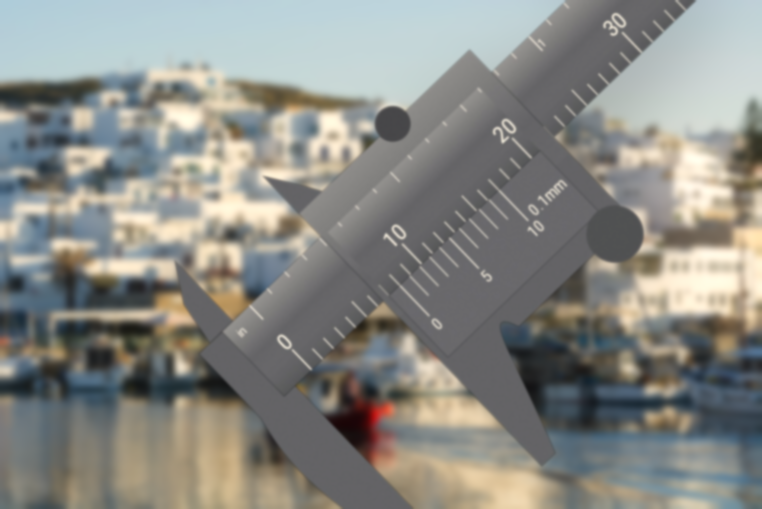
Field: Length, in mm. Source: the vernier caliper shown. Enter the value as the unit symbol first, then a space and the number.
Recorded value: mm 8.0
